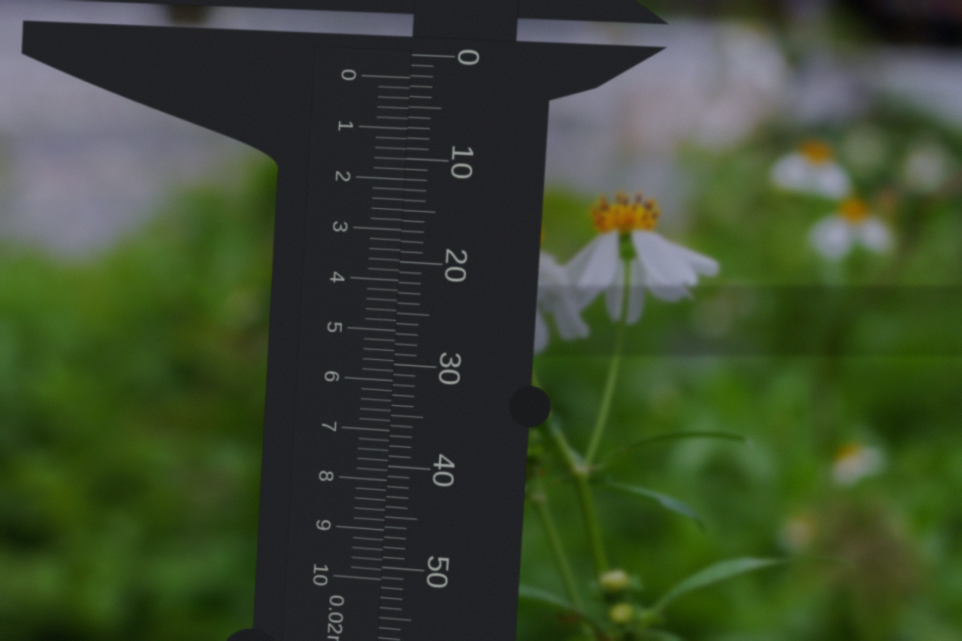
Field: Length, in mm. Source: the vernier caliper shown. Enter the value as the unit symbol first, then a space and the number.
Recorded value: mm 2.2
